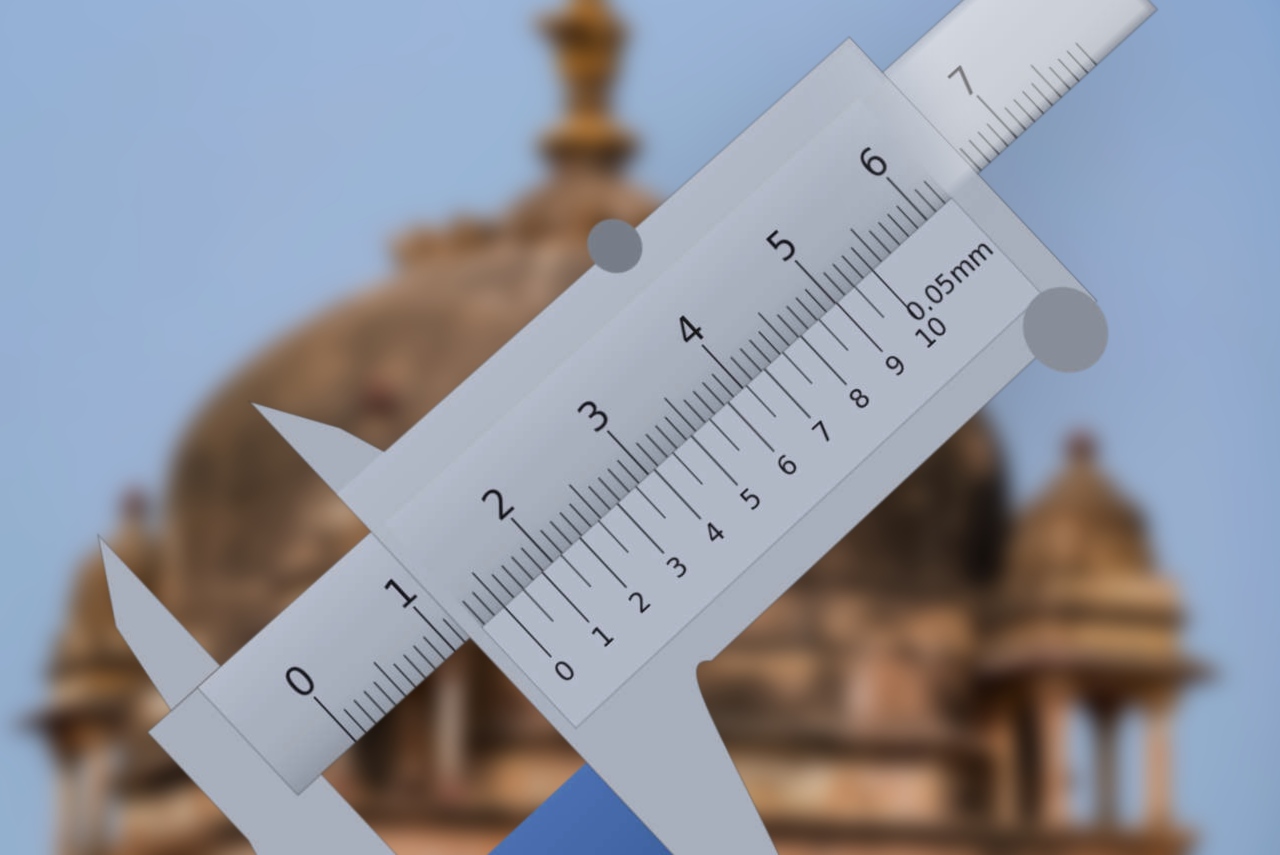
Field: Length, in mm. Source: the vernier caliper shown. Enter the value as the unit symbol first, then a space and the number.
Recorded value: mm 15.0
